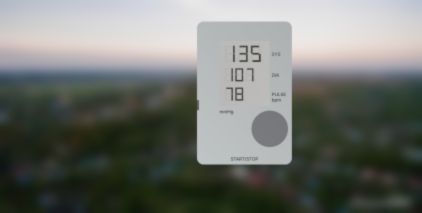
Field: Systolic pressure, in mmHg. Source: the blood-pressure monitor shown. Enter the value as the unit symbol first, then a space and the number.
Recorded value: mmHg 135
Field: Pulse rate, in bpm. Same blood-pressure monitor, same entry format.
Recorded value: bpm 78
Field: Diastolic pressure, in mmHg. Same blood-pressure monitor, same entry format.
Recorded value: mmHg 107
